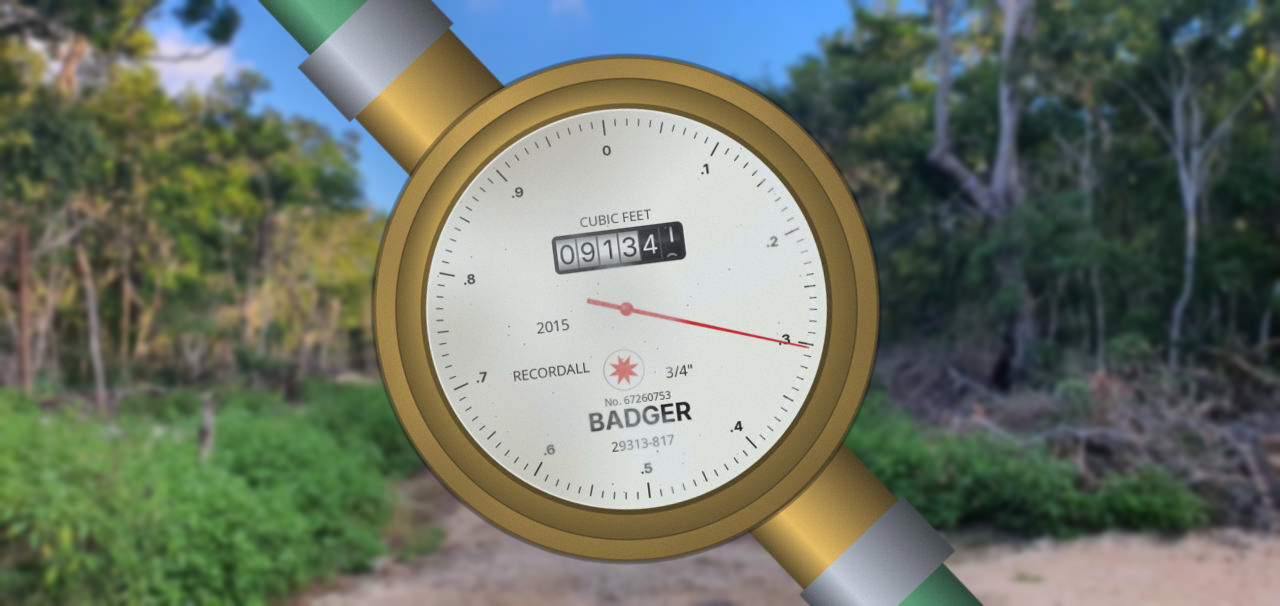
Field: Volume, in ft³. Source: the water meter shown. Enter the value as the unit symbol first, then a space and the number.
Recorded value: ft³ 91341.30
